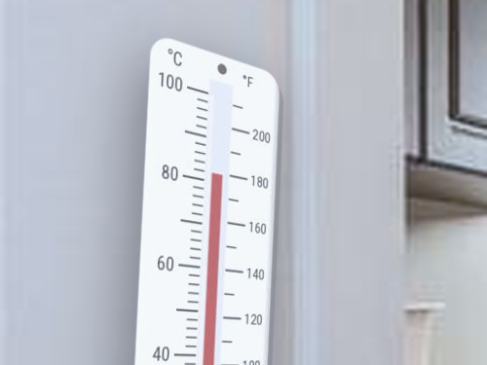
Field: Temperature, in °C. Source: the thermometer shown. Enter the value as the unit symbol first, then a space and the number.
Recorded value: °C 82
